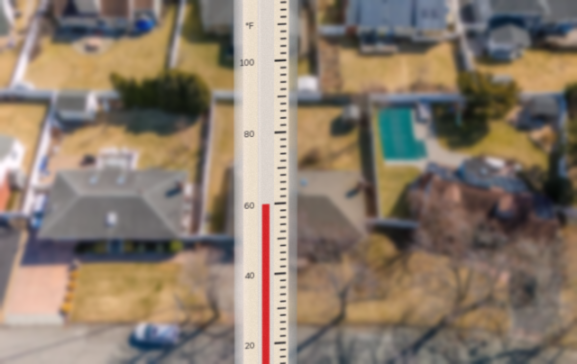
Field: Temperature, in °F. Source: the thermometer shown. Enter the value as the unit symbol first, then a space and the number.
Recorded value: °F 60
